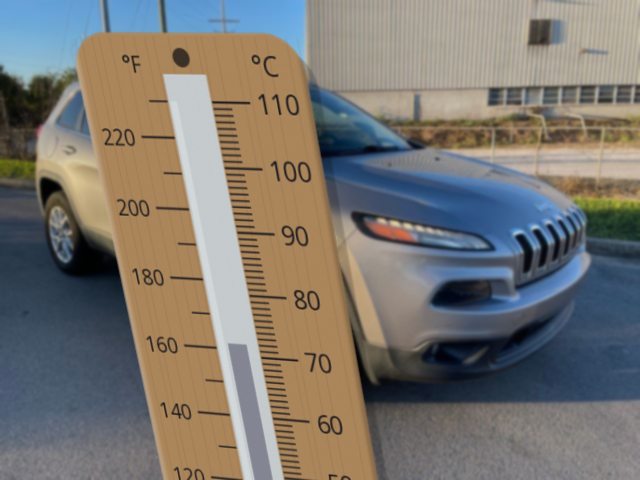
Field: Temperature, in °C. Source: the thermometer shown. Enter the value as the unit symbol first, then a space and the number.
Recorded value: °C 72
